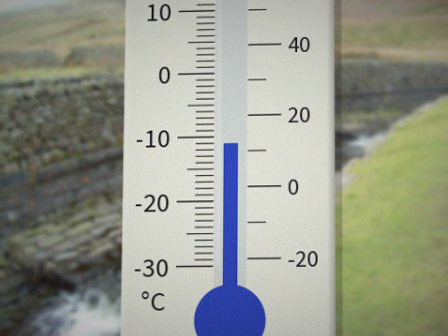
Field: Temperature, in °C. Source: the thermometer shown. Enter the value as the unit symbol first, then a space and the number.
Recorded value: °C -11
